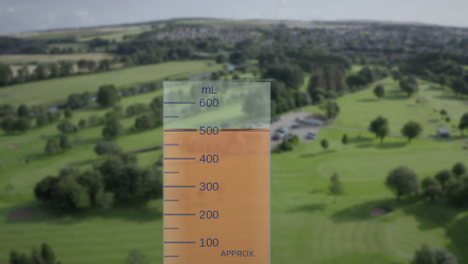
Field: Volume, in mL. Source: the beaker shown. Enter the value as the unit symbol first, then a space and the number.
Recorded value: mL 500
